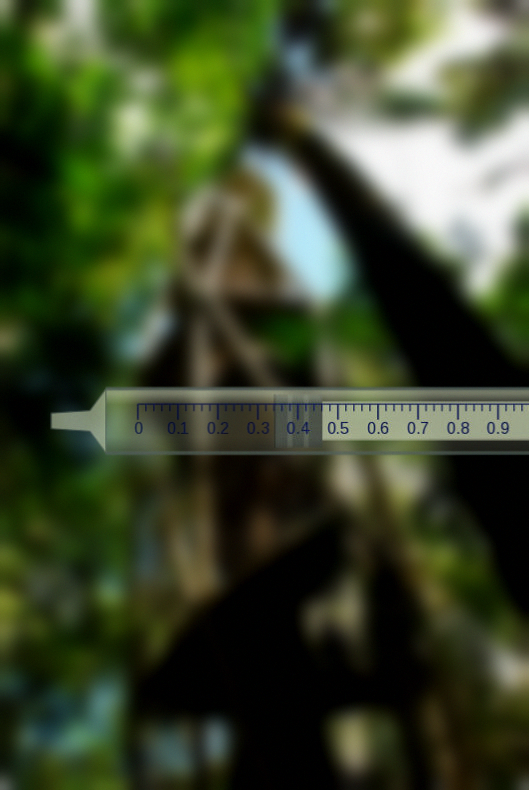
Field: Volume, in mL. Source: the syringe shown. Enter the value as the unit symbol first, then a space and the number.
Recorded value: mL 0.34
